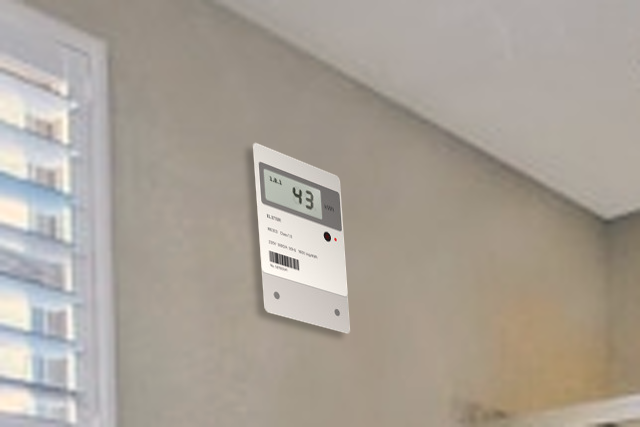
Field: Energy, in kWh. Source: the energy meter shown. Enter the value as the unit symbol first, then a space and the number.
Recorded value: kWh 43
